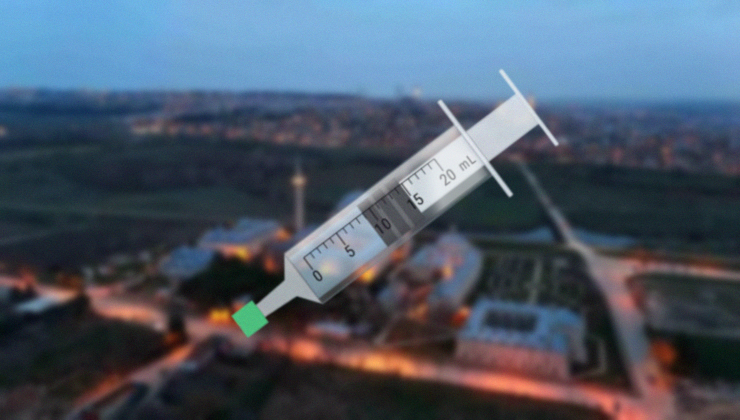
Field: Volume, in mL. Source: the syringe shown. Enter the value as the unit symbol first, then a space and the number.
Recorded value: mL 9
